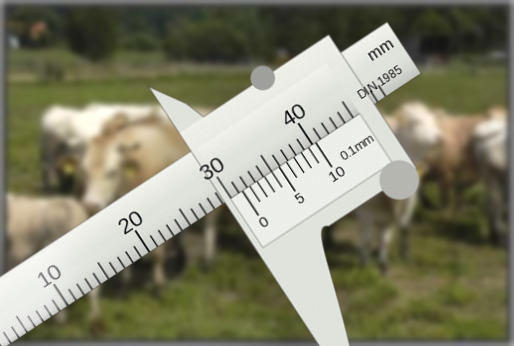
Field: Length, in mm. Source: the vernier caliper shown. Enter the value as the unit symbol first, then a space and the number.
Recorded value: mm 31.4
